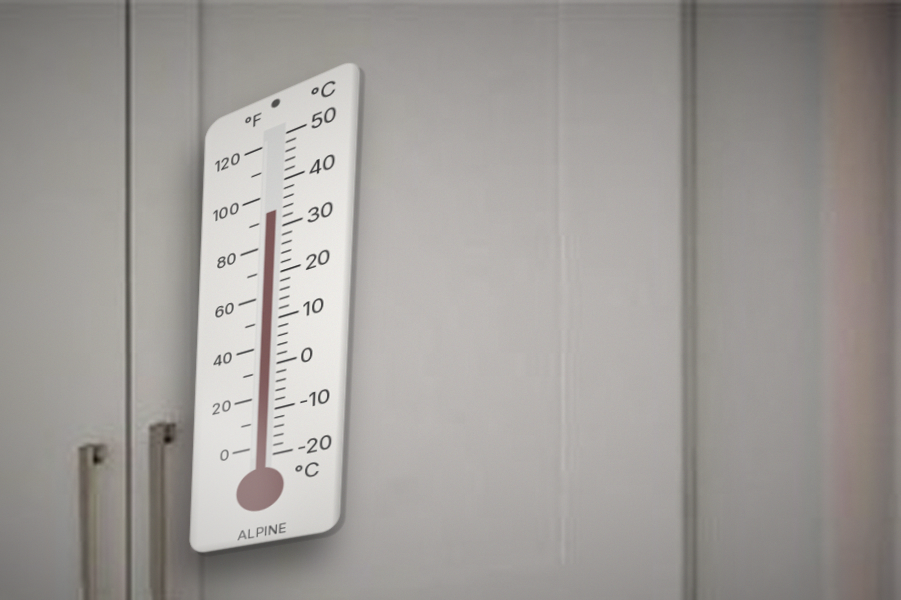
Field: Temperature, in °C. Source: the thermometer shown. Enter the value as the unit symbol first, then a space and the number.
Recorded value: °C 34
